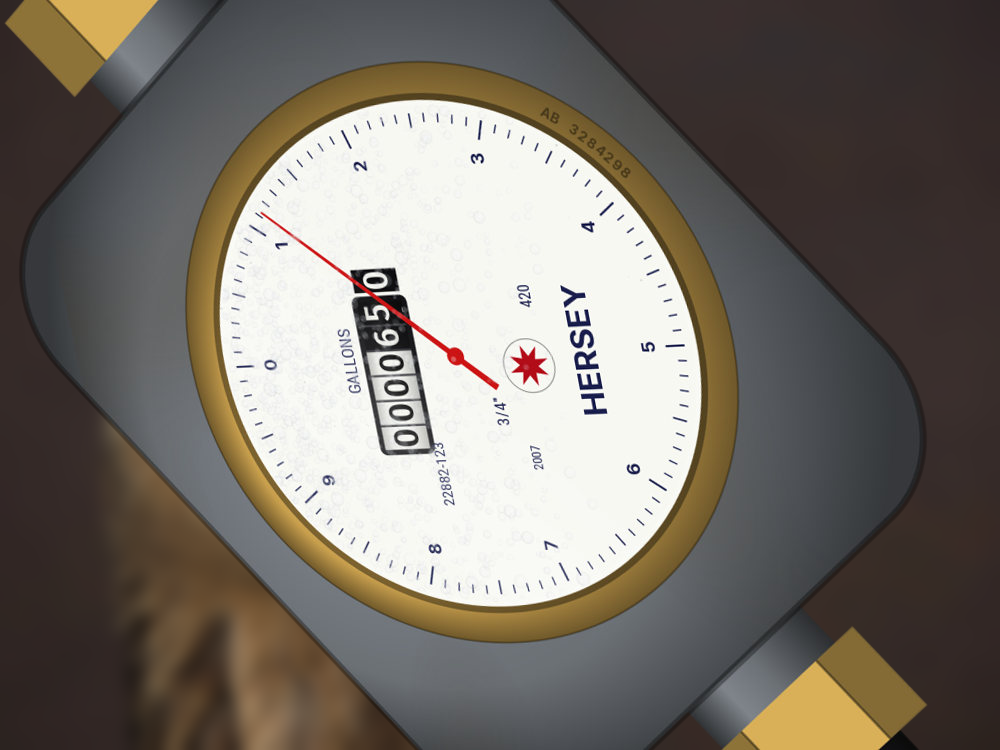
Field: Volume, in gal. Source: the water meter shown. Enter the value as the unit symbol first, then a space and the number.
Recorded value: gal 651.1
